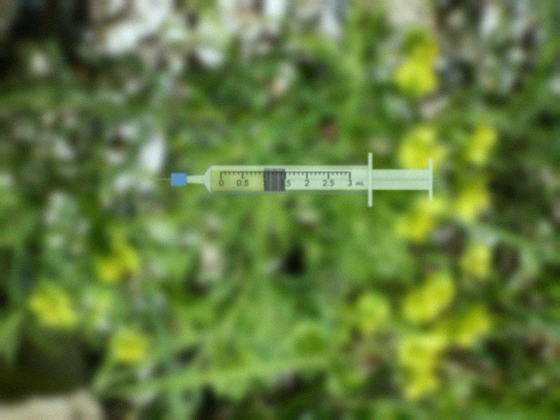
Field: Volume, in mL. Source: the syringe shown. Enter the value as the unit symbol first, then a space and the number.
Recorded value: mL 1
